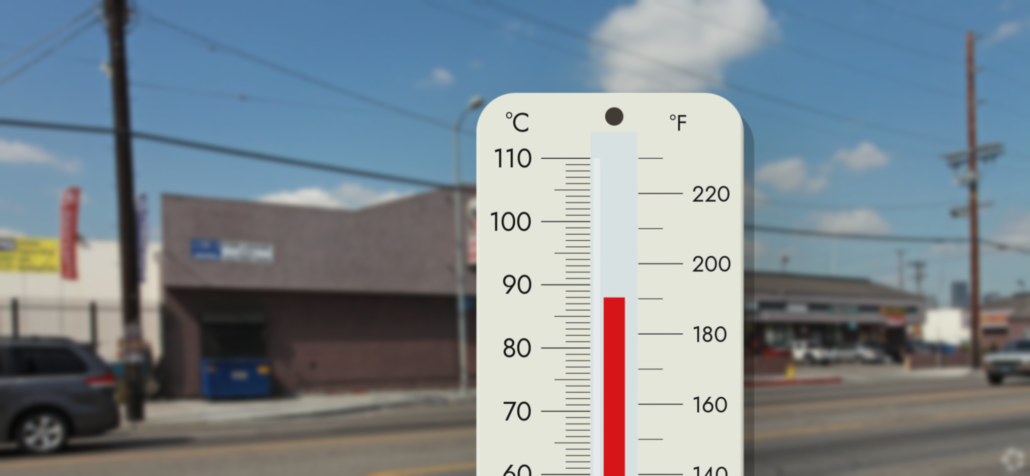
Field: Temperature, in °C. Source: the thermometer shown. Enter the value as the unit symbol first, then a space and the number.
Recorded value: °C 88
